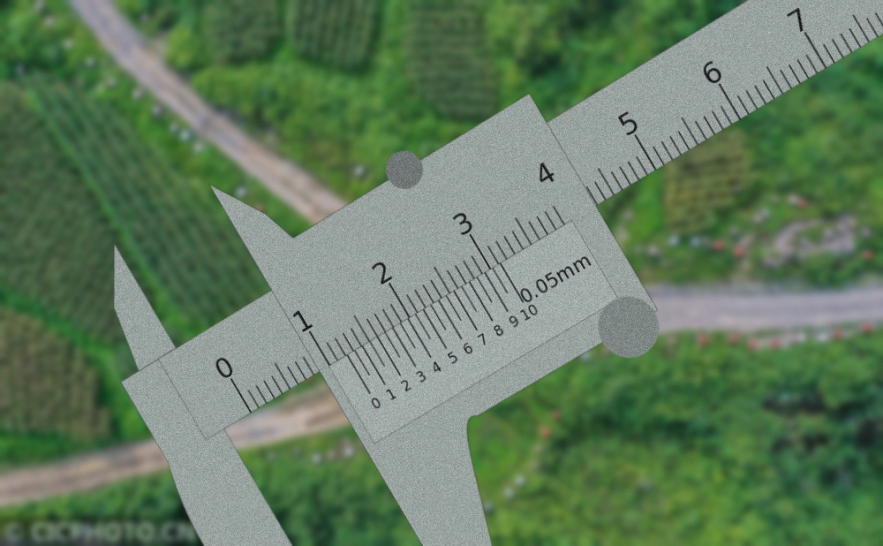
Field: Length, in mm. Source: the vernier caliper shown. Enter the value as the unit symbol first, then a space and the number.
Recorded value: mm 12.2
